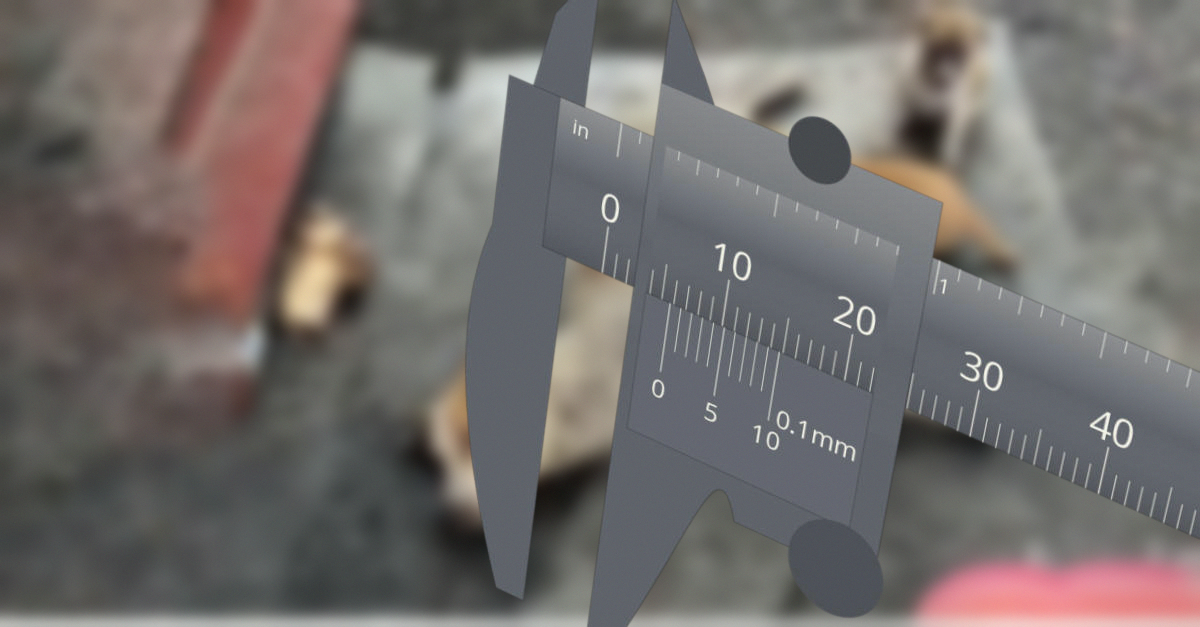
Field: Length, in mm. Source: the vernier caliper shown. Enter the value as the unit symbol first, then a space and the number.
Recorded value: mm 5.7
